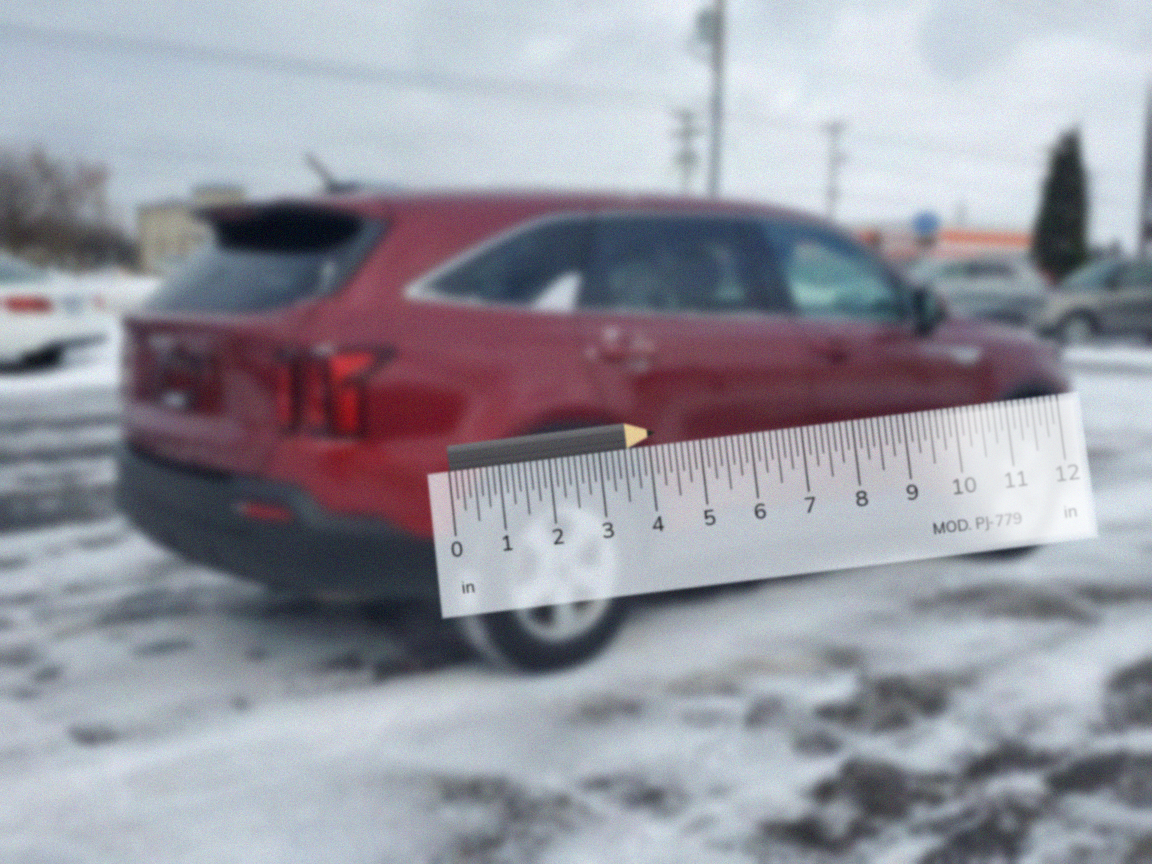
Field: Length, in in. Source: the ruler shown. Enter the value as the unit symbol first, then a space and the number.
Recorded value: in 4.125
